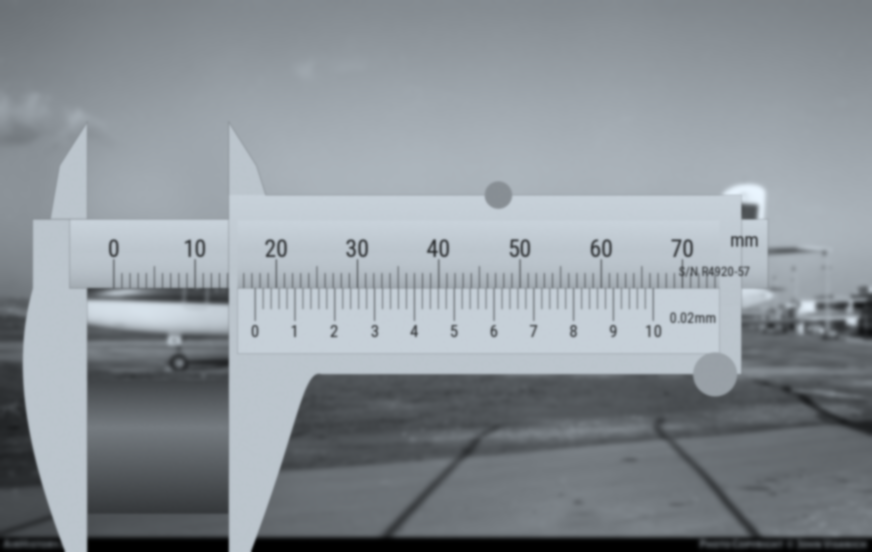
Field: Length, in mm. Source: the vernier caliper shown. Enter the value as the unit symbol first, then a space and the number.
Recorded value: mm 17.4
